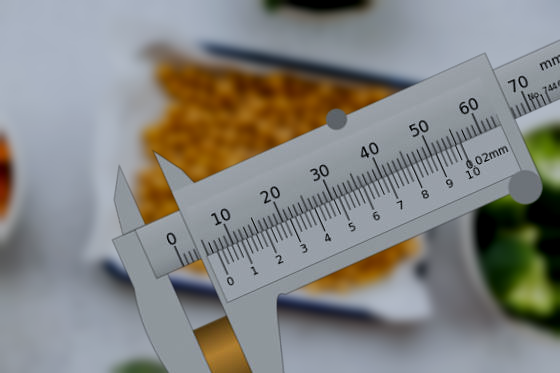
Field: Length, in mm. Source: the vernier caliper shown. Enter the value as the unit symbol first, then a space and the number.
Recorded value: mm 6.8
